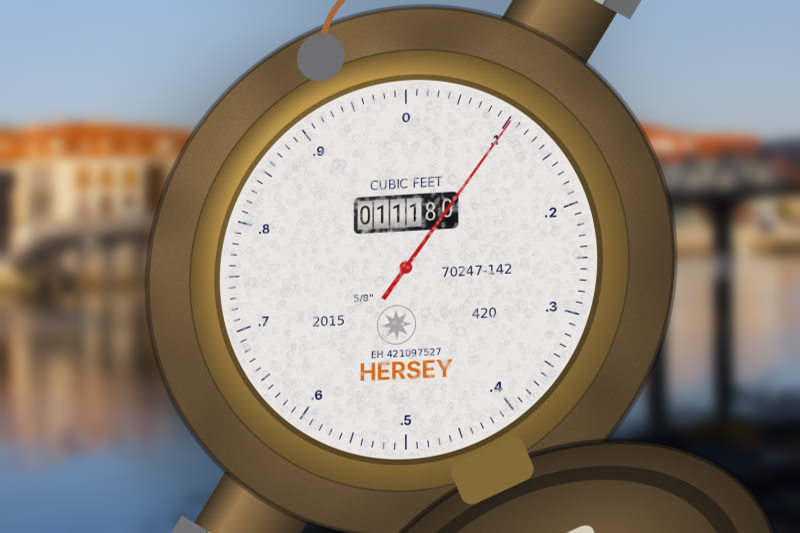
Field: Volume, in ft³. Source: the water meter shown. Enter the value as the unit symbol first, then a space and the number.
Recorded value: ft³ 11180.10
